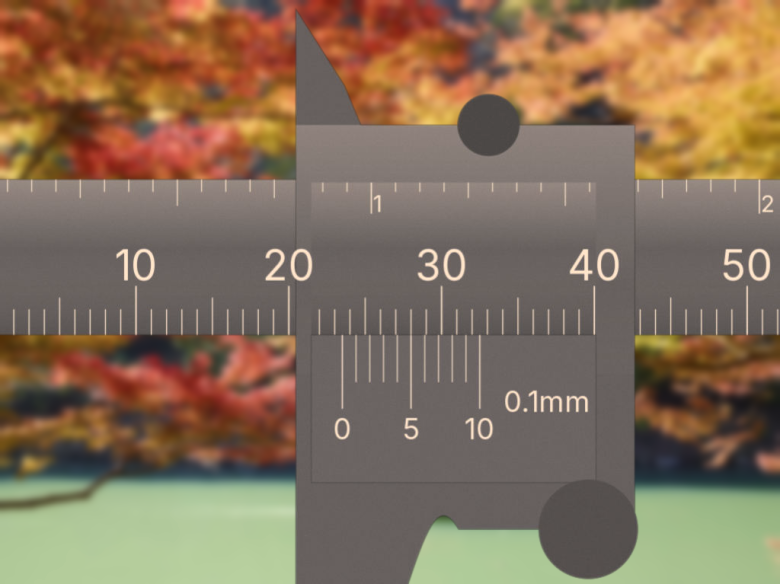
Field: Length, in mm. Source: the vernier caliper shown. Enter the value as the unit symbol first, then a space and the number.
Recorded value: mm 23.5
